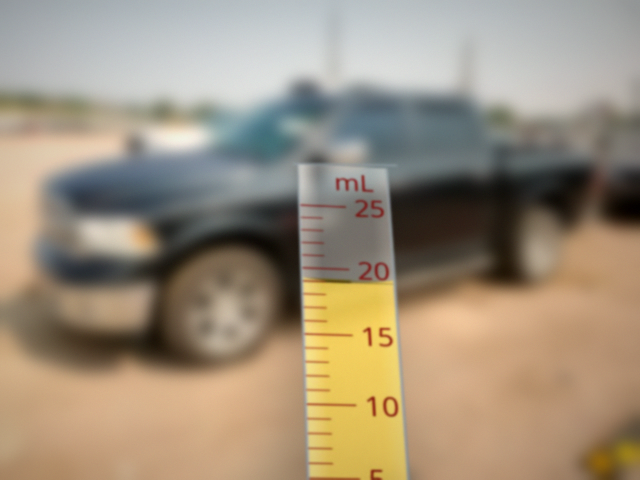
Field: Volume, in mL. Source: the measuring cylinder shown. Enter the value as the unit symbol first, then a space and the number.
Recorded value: mL 19
